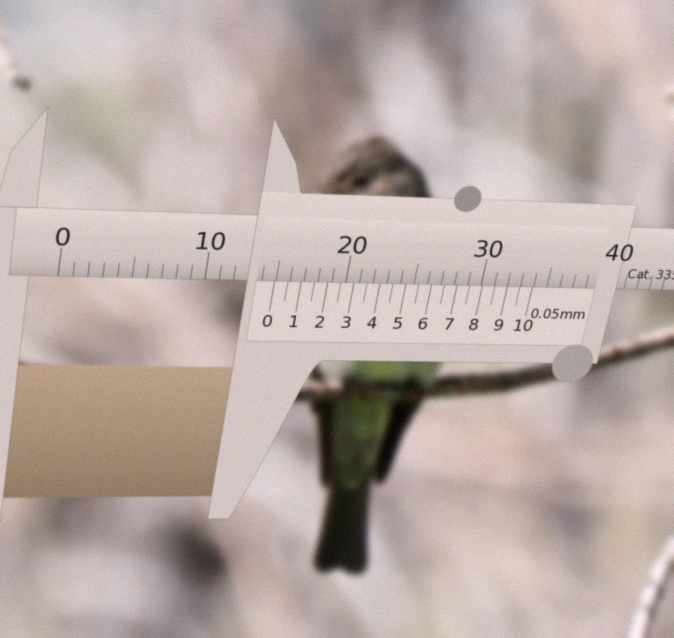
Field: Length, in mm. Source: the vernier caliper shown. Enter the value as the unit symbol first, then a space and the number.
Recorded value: mm 14.9
